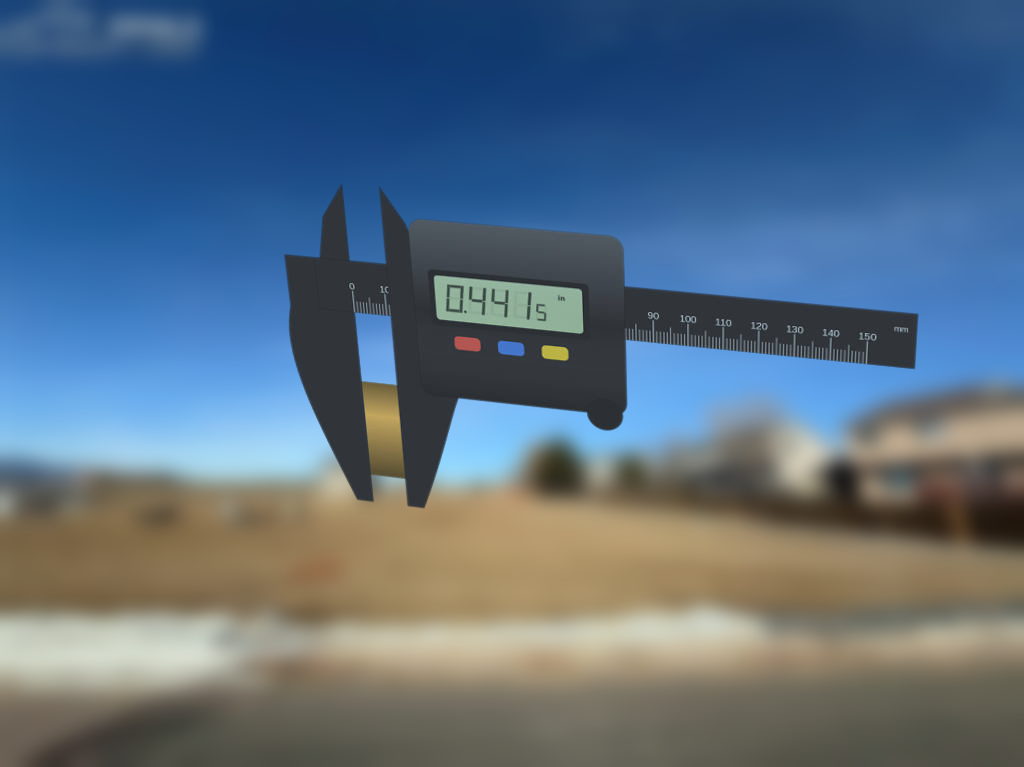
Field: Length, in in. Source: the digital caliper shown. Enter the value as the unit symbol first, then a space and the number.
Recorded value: in 0.4415
